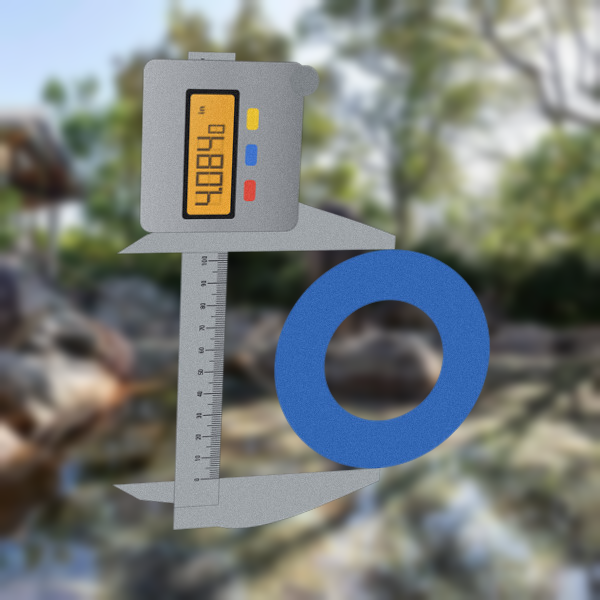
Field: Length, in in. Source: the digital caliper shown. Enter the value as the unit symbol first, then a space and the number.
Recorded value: in 4.0840
